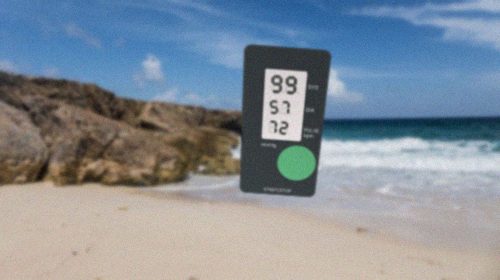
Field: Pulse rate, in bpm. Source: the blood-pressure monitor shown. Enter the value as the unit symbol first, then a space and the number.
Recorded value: bpm 72
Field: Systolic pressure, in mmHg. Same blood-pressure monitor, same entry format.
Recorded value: mmHg 99
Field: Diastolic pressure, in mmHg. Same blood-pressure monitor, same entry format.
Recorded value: mmHg 57
